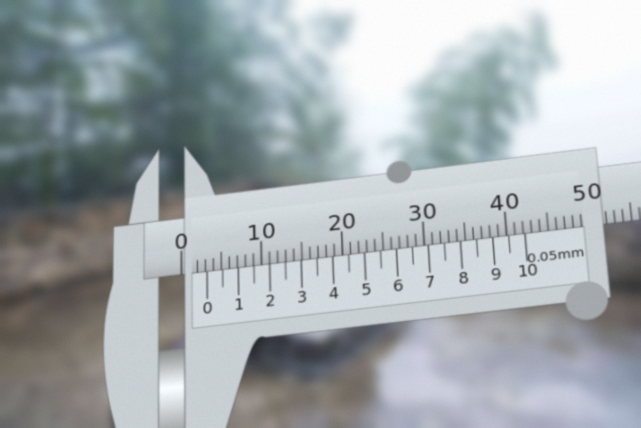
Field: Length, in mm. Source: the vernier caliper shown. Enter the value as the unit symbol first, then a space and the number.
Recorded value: mm 3.2
